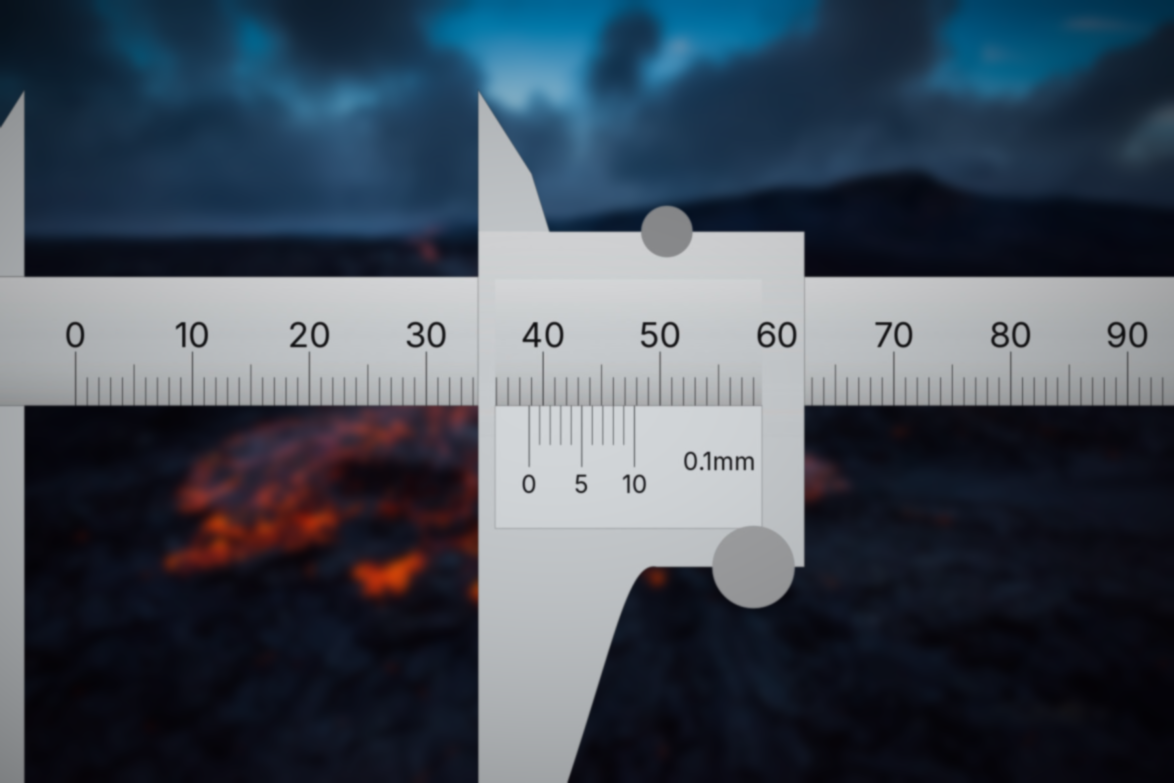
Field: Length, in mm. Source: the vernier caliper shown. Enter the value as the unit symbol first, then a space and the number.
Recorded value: mm 38.8
